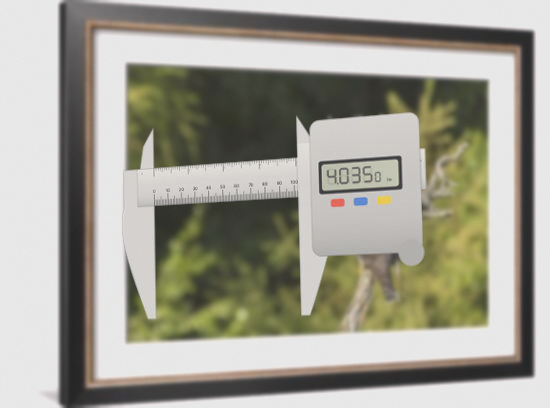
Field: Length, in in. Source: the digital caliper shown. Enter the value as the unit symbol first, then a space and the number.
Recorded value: in 4.0350
